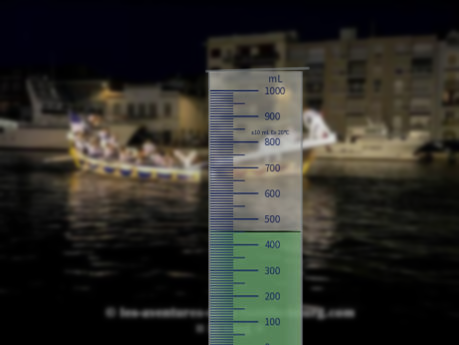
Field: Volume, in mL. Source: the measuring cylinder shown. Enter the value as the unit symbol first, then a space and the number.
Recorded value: mL 450
